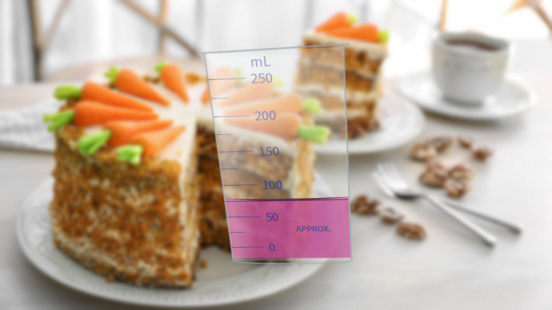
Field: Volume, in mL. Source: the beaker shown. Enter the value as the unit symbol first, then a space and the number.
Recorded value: mL 75
